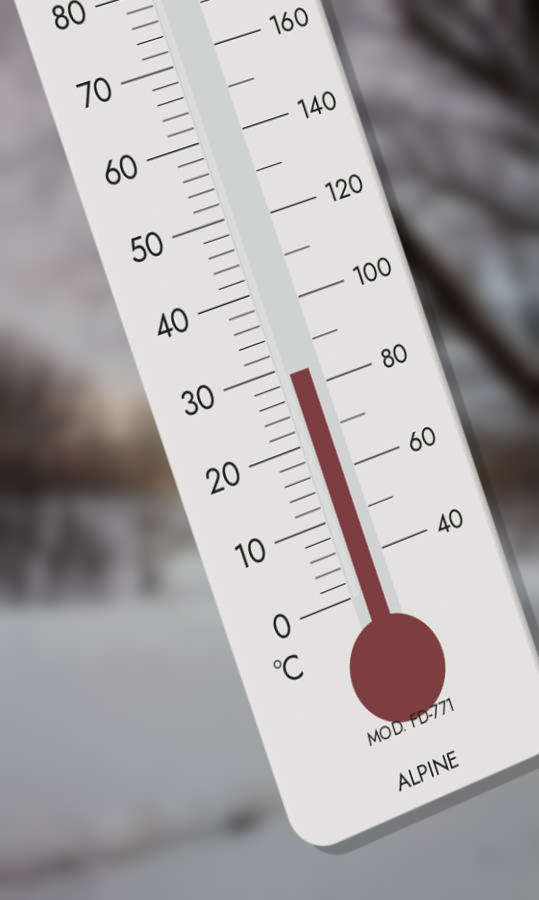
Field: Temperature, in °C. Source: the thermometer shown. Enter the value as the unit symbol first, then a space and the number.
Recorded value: °C 29
